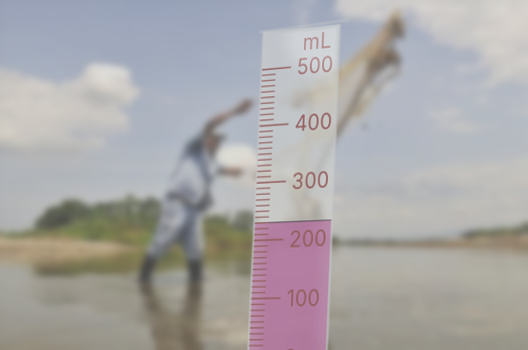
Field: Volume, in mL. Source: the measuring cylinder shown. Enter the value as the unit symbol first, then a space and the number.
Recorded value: mL 230
